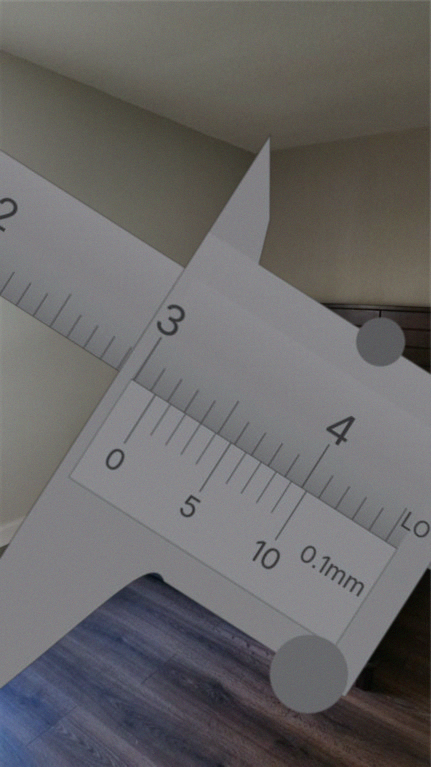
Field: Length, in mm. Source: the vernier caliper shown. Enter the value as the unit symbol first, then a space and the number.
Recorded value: mm 31.3
